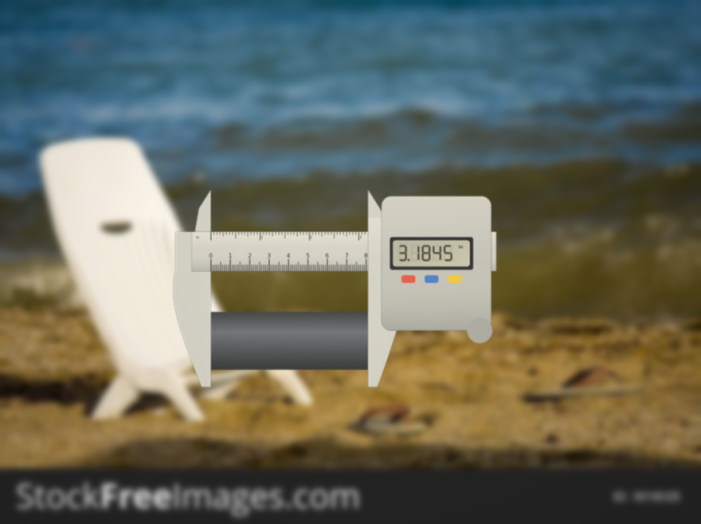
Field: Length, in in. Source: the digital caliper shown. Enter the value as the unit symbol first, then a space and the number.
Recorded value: in 3.1845
